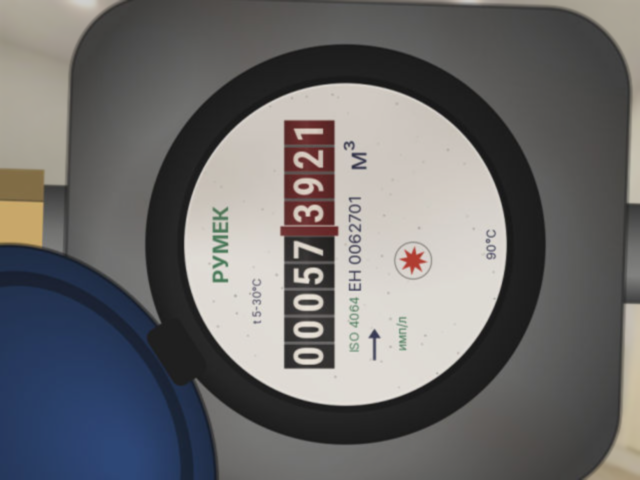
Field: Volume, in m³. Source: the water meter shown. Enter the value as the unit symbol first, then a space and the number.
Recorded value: m³ 57.3921
